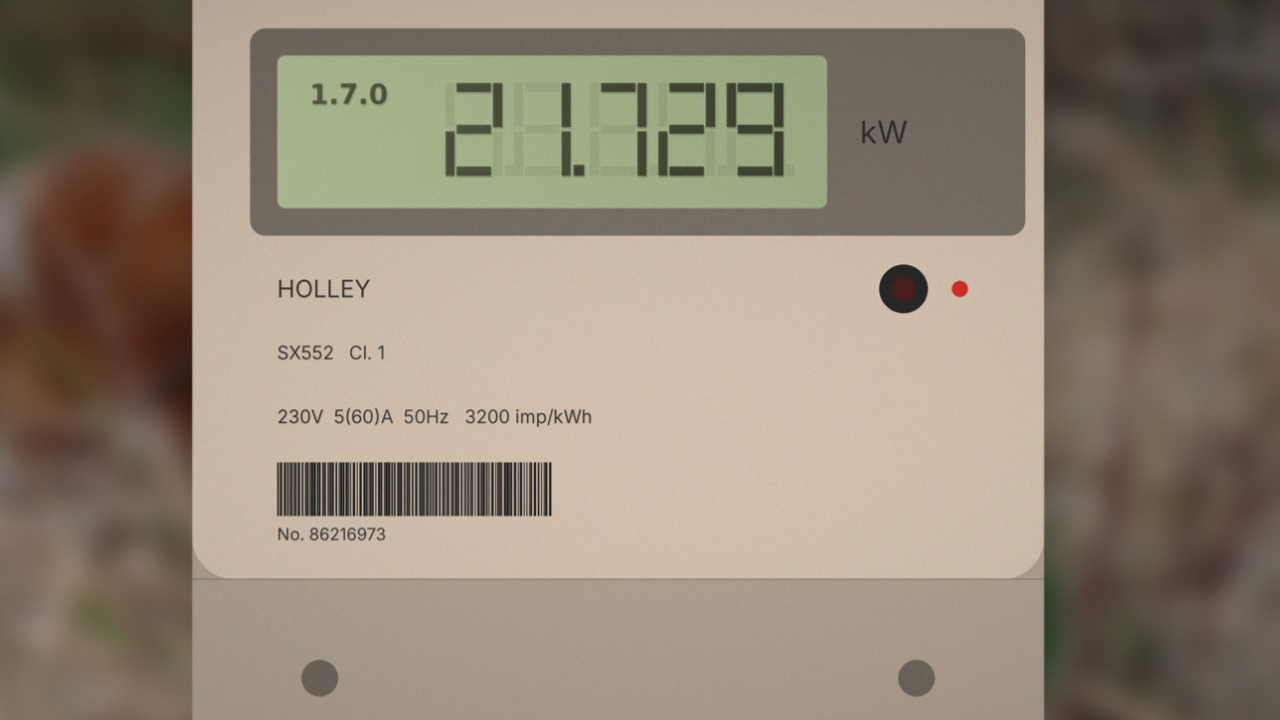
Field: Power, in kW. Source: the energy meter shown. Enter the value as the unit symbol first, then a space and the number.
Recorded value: kW 21.729
